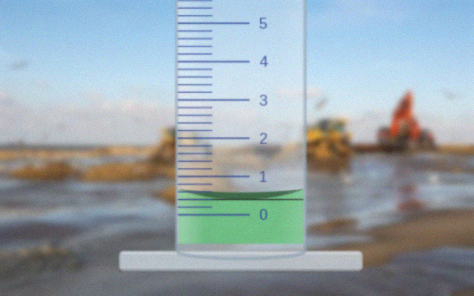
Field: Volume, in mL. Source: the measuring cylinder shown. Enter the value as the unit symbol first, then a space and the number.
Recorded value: mL 0.4
